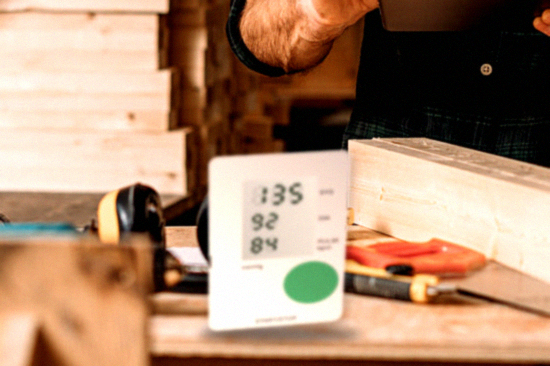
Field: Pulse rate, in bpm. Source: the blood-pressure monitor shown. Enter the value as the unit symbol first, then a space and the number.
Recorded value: bpm 84
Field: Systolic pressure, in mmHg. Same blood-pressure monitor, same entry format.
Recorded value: mmHg 135
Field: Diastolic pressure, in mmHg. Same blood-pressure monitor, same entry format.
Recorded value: mmHg 92
